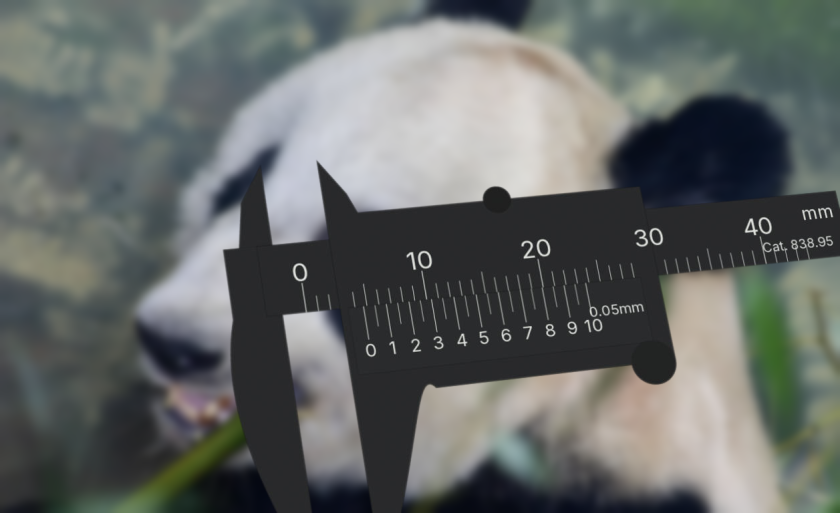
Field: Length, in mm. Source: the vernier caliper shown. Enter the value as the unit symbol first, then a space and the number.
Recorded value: mm 4.7
